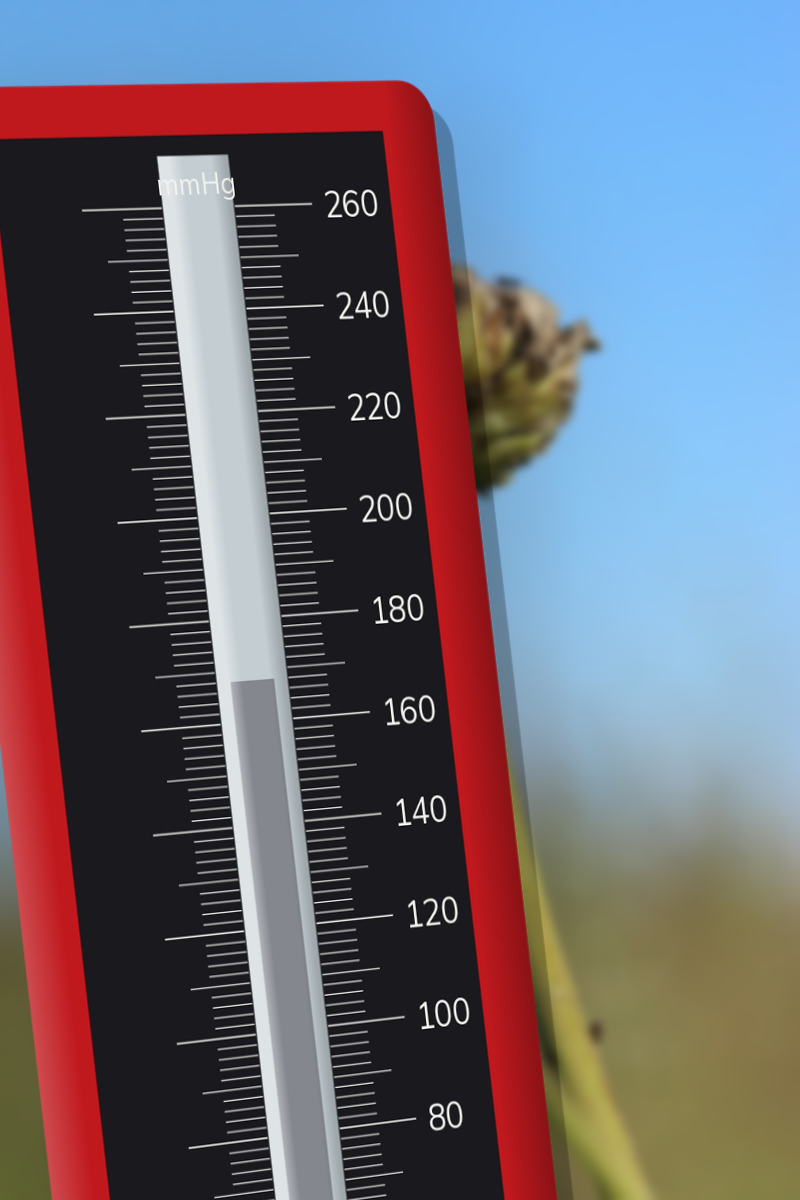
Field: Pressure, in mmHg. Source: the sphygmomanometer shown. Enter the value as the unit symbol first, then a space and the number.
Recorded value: mmHg 168
